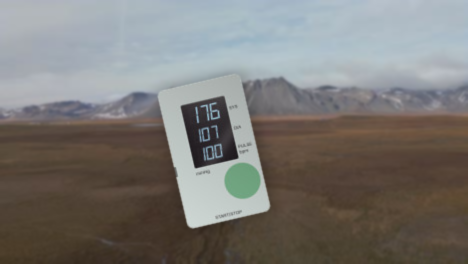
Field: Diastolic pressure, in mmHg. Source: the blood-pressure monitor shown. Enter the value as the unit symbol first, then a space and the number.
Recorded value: mmHg 107
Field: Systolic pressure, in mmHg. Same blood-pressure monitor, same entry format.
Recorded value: mmHg 176
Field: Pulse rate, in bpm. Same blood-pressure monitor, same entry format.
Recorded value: bpm 100
